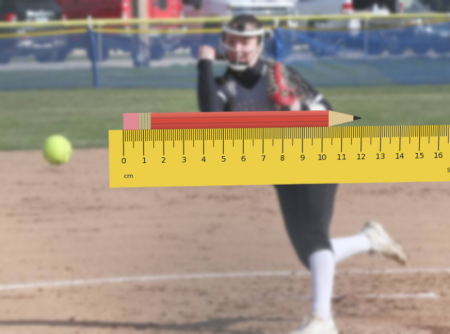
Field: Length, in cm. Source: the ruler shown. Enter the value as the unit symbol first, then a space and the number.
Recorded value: cm 12
